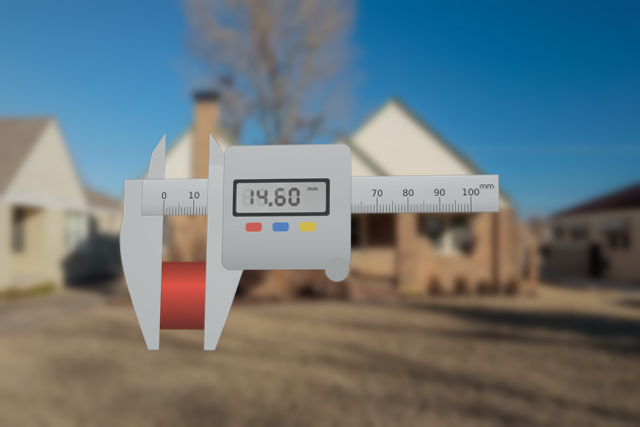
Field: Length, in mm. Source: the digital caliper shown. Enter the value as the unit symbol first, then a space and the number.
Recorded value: mm 14.60
